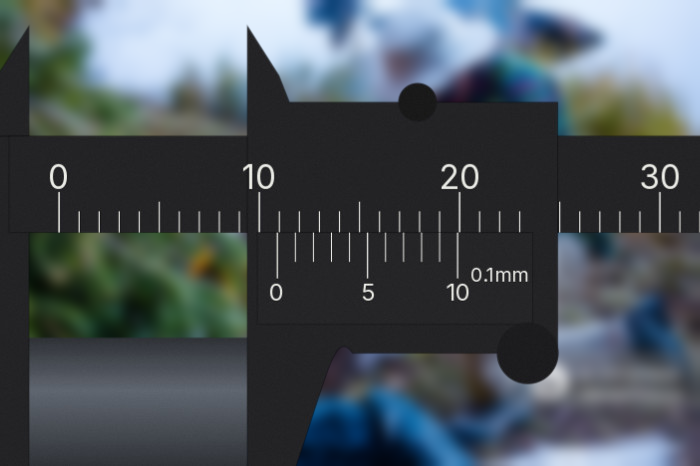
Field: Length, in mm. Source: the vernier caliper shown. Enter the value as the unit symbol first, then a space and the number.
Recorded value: mm 10.9
